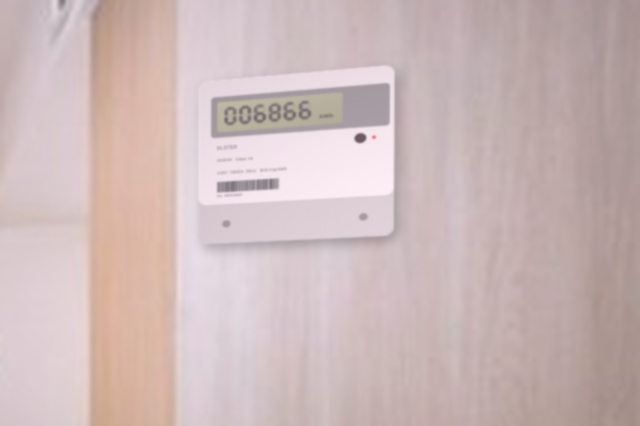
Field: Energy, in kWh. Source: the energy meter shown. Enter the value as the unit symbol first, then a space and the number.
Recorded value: kWh 6866
